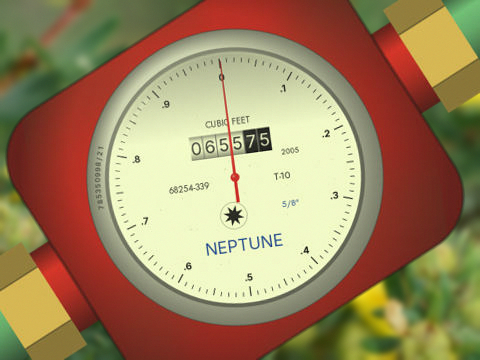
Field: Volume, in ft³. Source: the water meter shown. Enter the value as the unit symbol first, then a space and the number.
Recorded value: ft³ 65575.00
